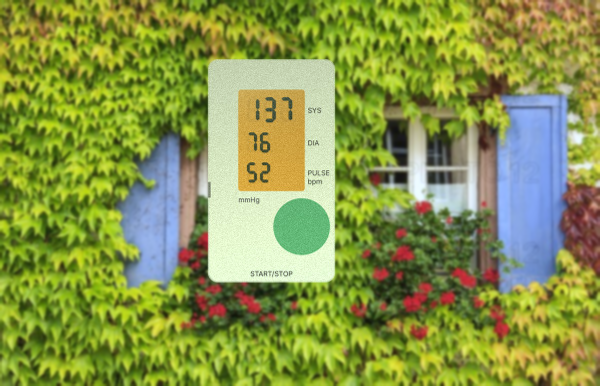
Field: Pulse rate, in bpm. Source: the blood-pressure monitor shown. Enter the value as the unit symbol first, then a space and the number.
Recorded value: bpm 52
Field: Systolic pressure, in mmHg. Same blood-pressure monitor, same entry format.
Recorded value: mmHg 137
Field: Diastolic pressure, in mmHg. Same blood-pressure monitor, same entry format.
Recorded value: mmHg 76
